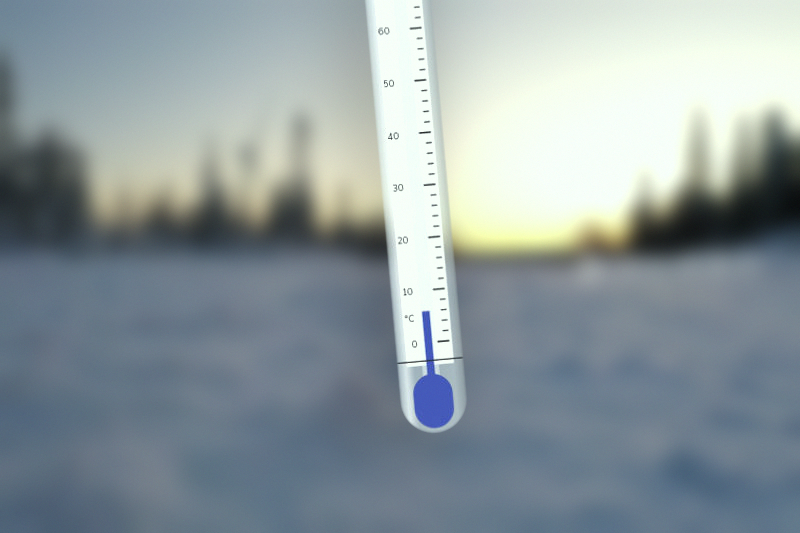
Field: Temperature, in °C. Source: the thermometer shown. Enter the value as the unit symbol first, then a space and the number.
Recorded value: °C 6
